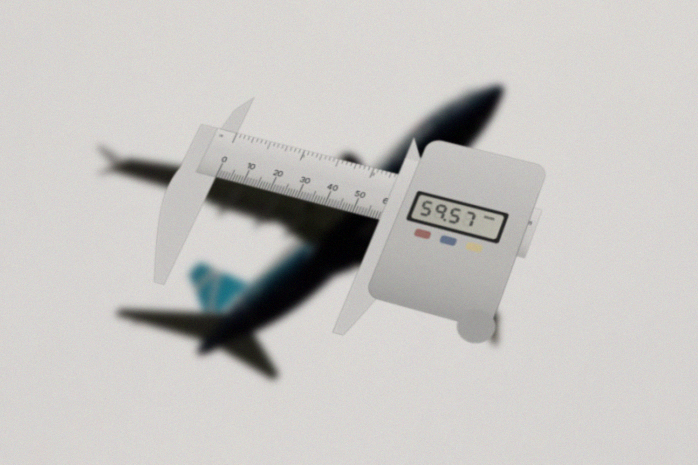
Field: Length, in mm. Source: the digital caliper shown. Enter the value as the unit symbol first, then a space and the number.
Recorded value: mm 59.57
